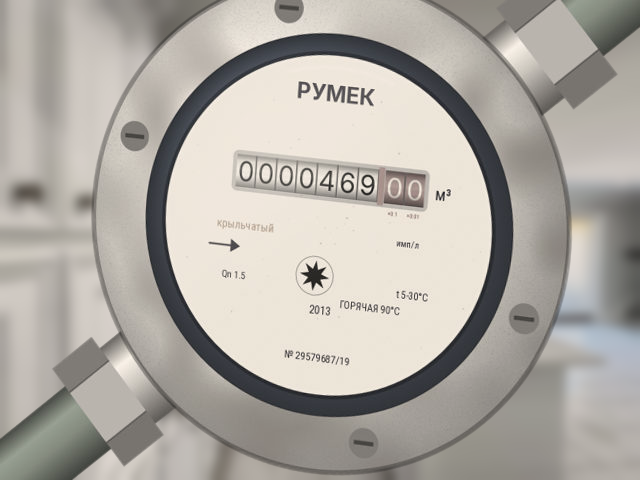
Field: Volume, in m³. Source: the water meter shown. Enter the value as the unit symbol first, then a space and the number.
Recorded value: m³ 469.00
